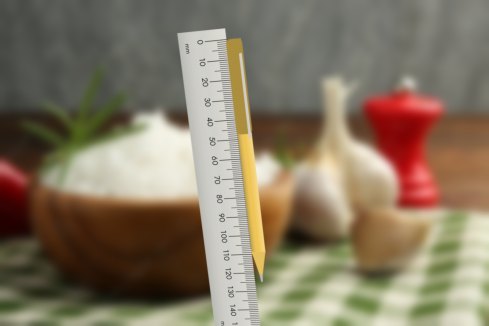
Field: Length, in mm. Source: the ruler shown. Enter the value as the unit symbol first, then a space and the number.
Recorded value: mm 125
